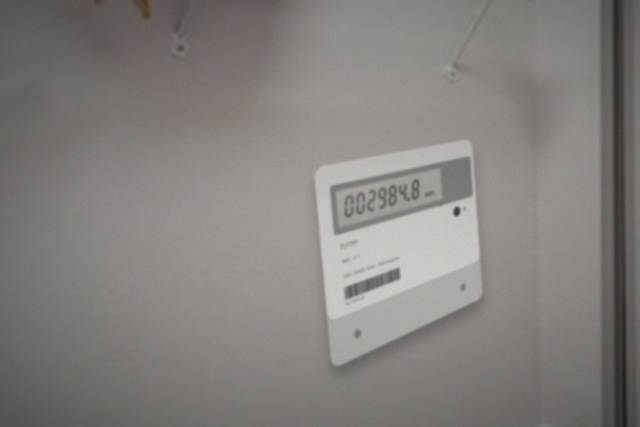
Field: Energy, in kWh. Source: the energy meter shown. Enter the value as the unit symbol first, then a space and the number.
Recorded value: kWh 2984.8
